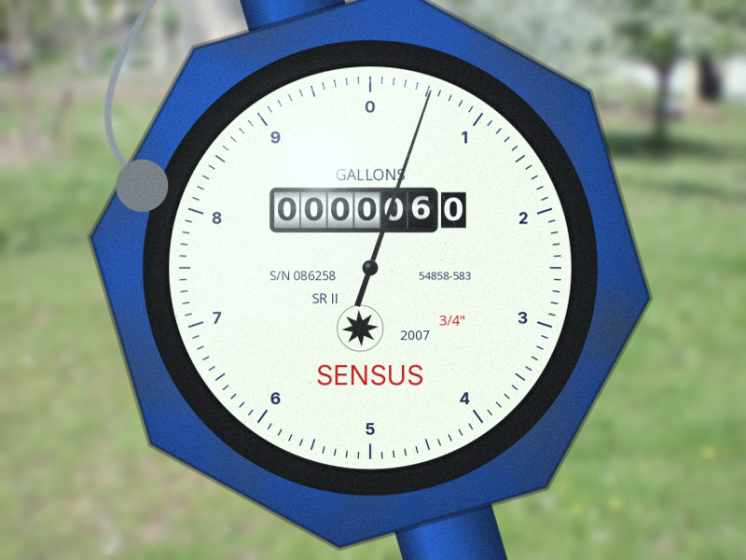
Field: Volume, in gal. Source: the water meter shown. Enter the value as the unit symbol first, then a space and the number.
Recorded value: gal 60.5
